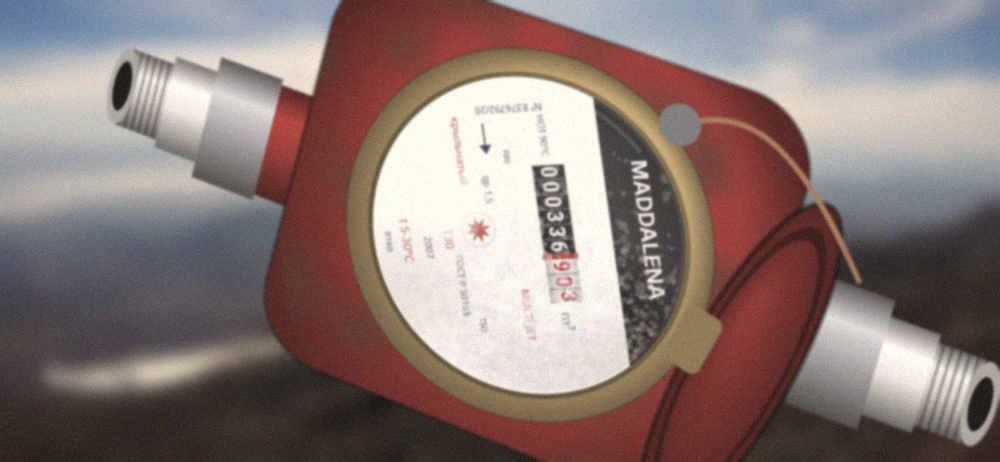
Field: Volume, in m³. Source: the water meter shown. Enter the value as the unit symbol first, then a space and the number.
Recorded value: m³ 336.903
